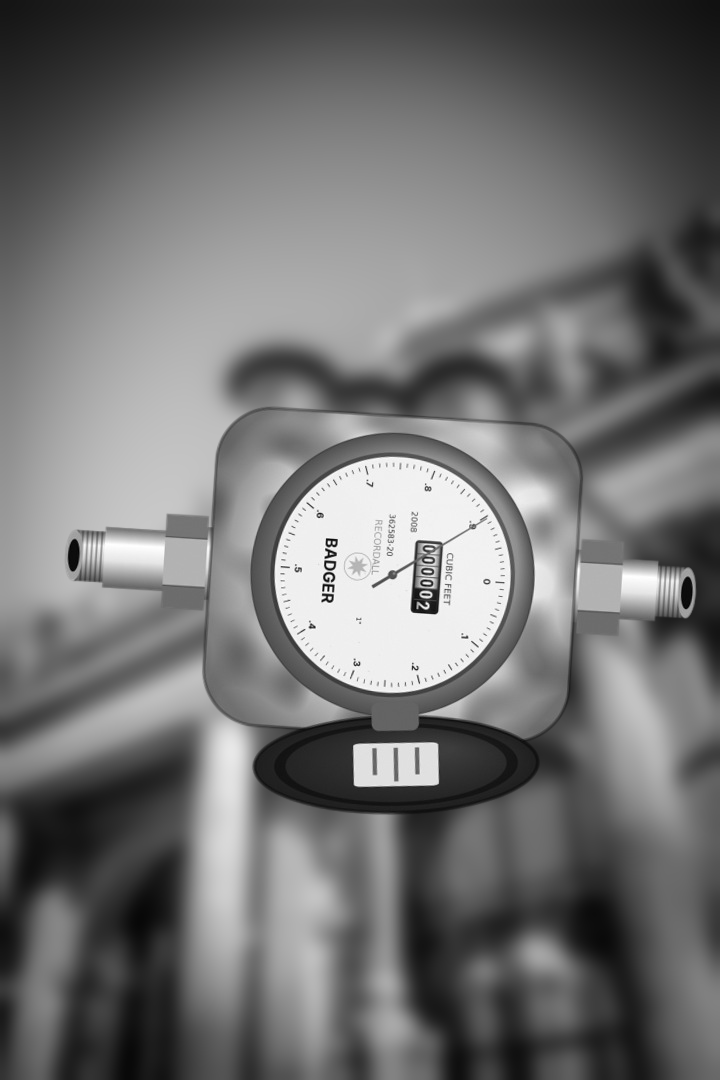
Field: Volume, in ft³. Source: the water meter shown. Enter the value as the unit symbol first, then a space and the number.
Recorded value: ft³ 1.90
